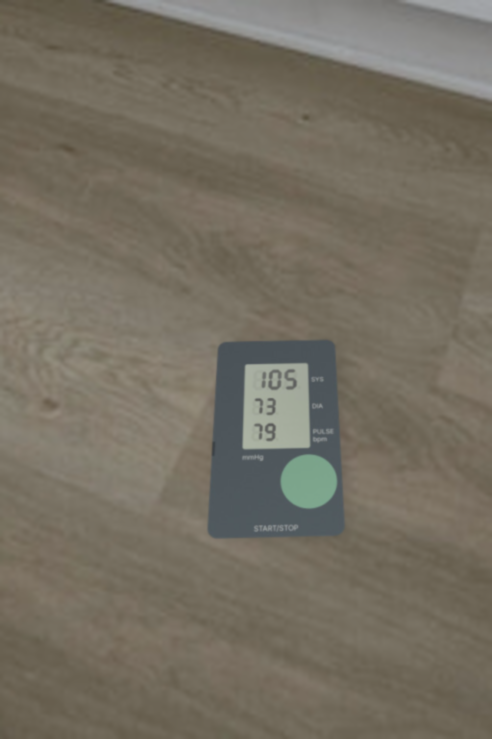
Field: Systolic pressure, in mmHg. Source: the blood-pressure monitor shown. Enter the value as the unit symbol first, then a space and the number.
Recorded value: mmHg 105
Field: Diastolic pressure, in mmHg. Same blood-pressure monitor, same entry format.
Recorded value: mmHg 73
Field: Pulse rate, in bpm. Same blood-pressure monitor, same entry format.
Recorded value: bpm 79
